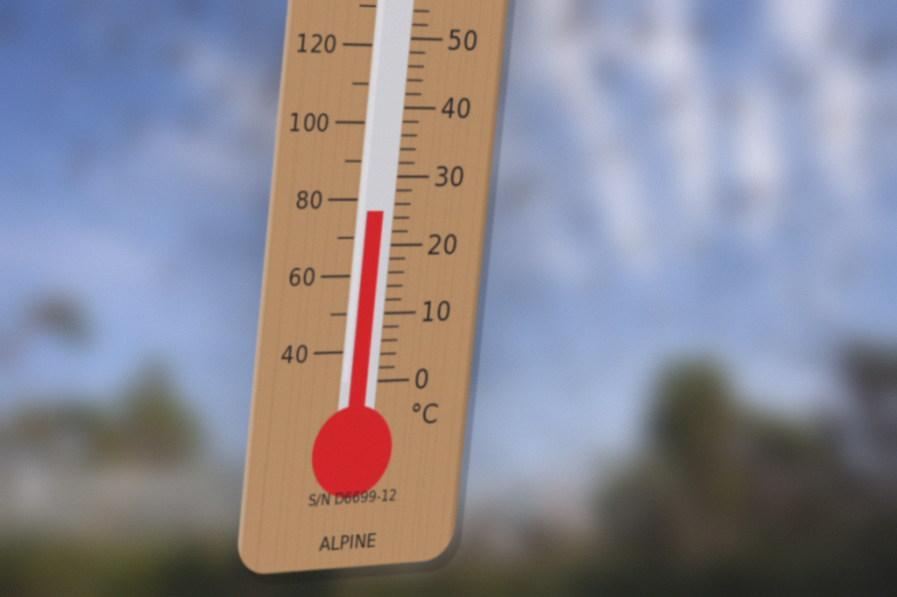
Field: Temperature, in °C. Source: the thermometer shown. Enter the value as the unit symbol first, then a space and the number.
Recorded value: °C 25
